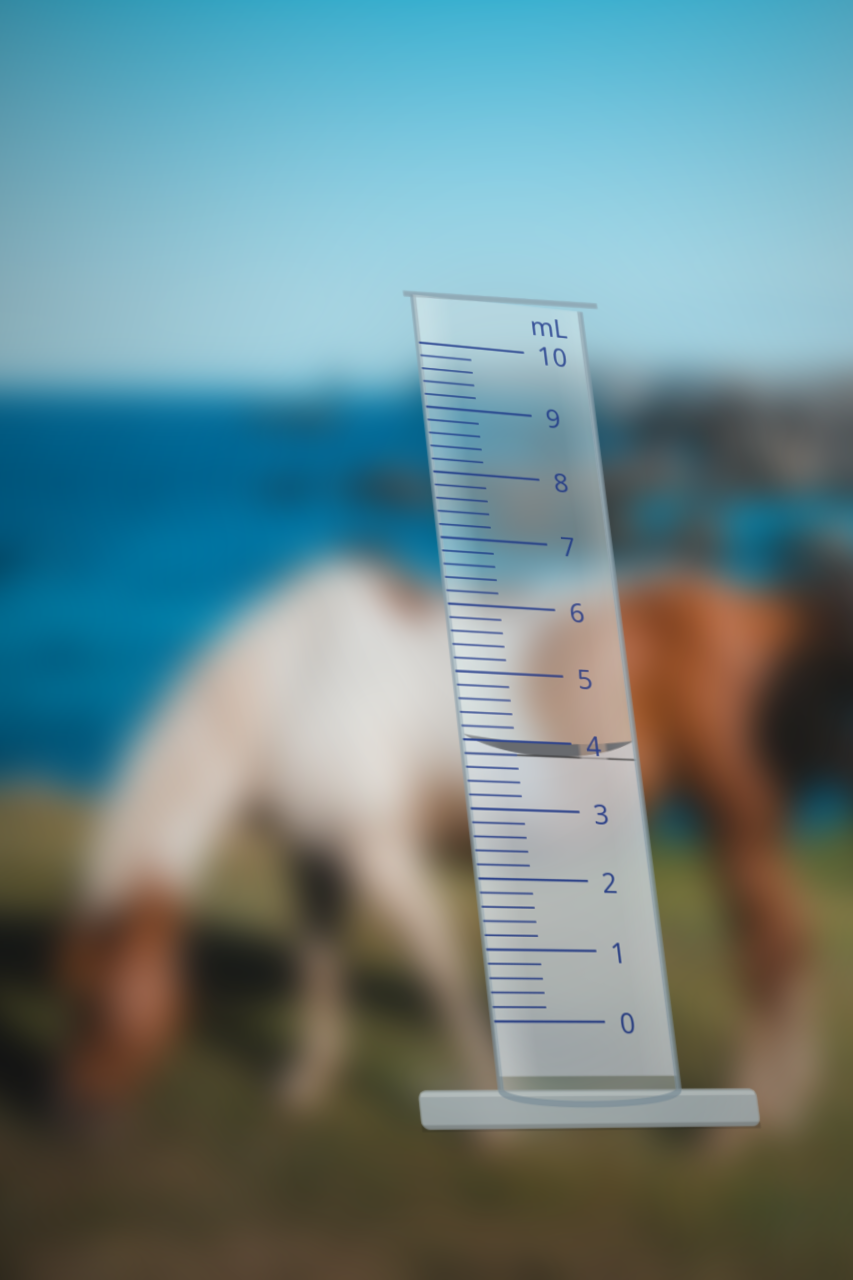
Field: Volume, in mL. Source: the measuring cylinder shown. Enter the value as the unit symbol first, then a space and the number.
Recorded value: mL 3.8
